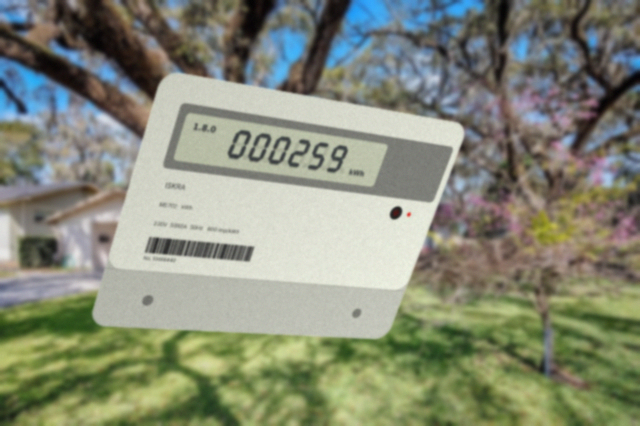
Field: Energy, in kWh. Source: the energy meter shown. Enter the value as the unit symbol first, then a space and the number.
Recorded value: kWh 259
